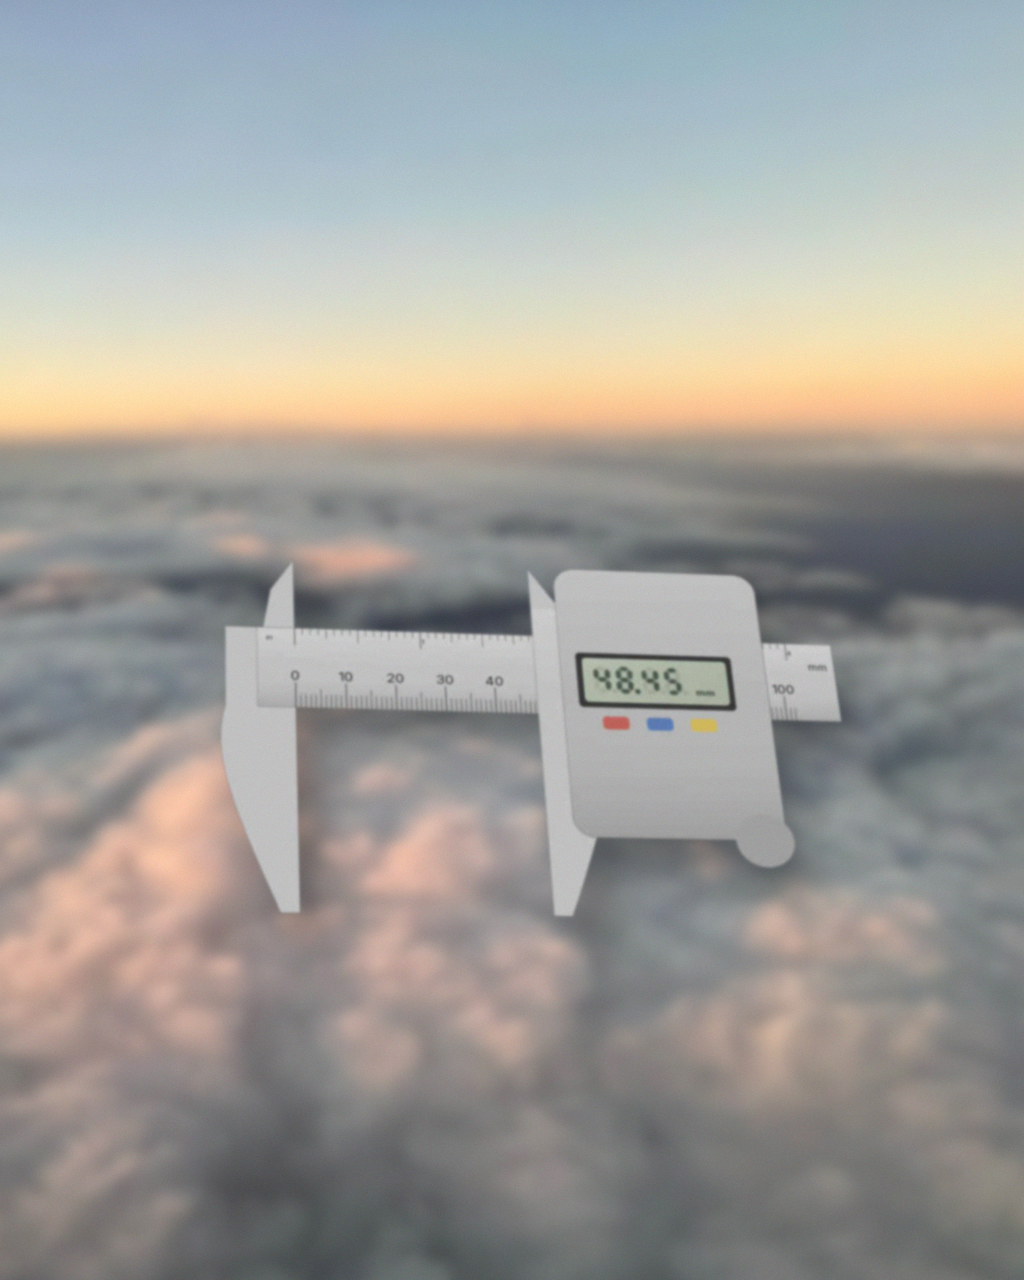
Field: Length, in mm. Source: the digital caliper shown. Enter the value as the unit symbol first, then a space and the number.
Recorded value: mm 48.45
